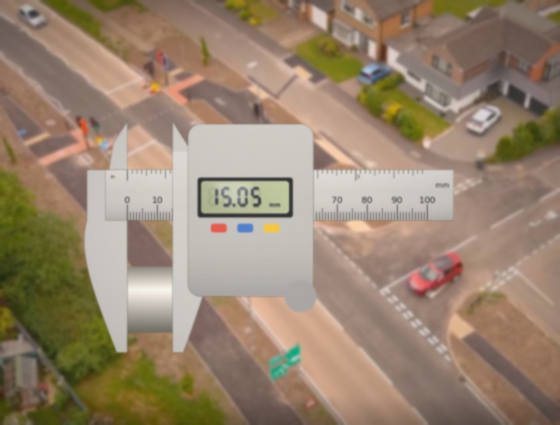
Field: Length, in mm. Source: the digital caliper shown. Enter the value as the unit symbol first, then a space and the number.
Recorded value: mm 15.05
